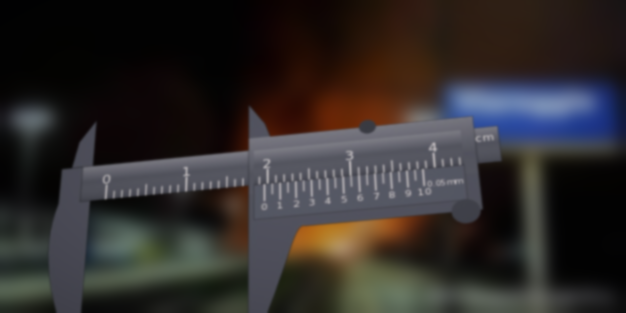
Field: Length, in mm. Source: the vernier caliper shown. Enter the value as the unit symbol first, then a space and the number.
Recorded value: mm 19.6
